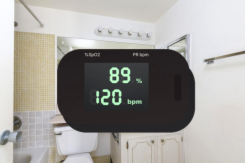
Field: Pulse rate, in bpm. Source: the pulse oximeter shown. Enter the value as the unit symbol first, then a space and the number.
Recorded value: bpm 120
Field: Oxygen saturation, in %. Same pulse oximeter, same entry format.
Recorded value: % 89
